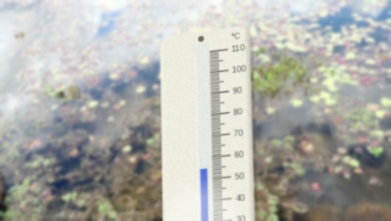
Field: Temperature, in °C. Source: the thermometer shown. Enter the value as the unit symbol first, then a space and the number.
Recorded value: °C 55
